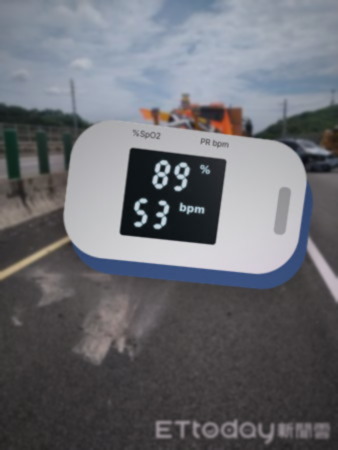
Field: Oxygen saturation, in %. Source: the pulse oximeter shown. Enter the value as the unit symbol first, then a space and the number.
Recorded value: % 89
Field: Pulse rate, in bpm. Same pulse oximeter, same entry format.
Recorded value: bpm 53
